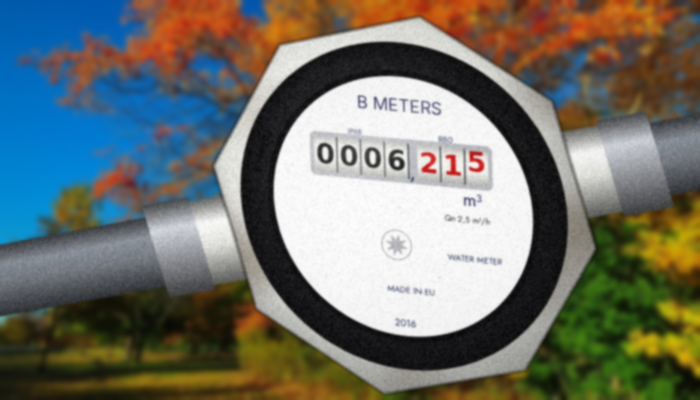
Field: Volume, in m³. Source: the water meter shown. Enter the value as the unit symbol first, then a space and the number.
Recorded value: m³ 6.215
